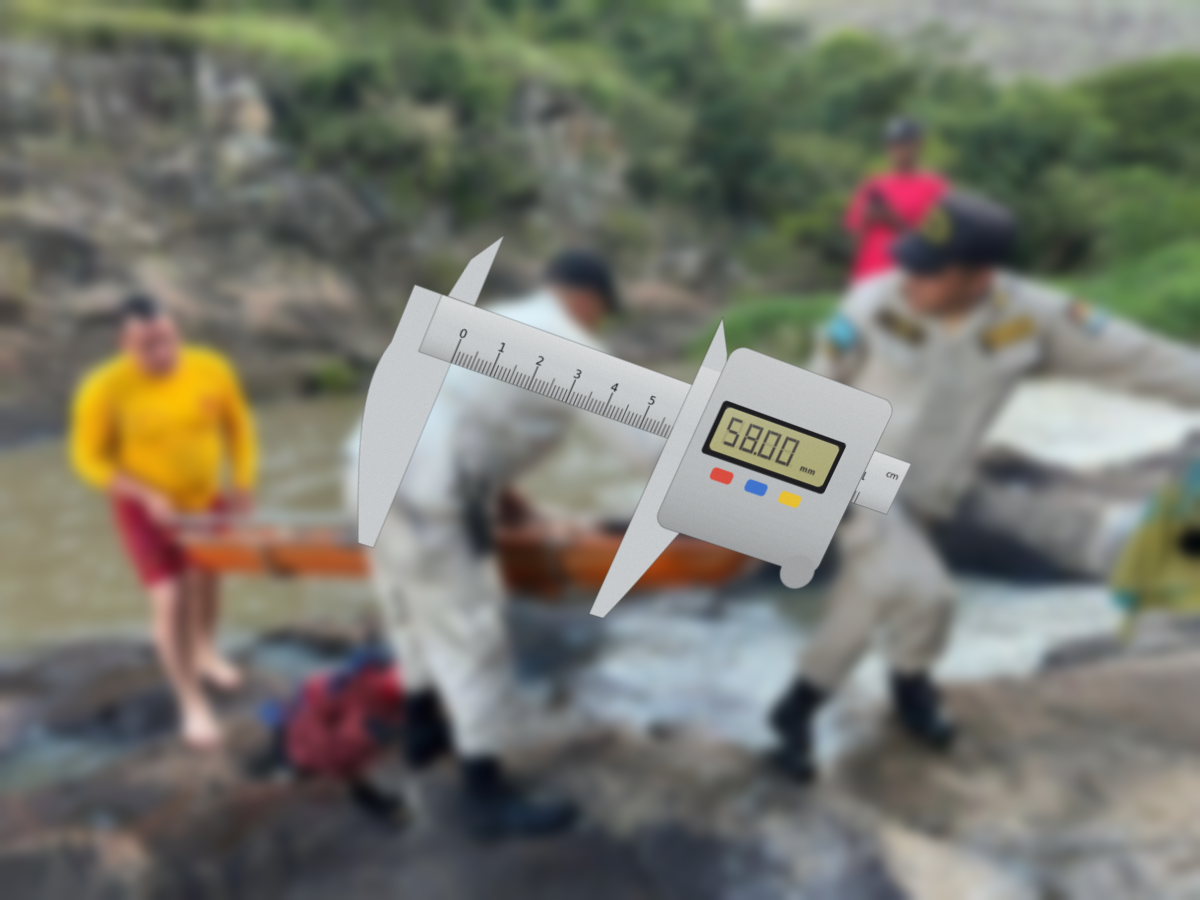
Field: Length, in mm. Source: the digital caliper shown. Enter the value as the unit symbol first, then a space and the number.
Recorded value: mm 58.00
